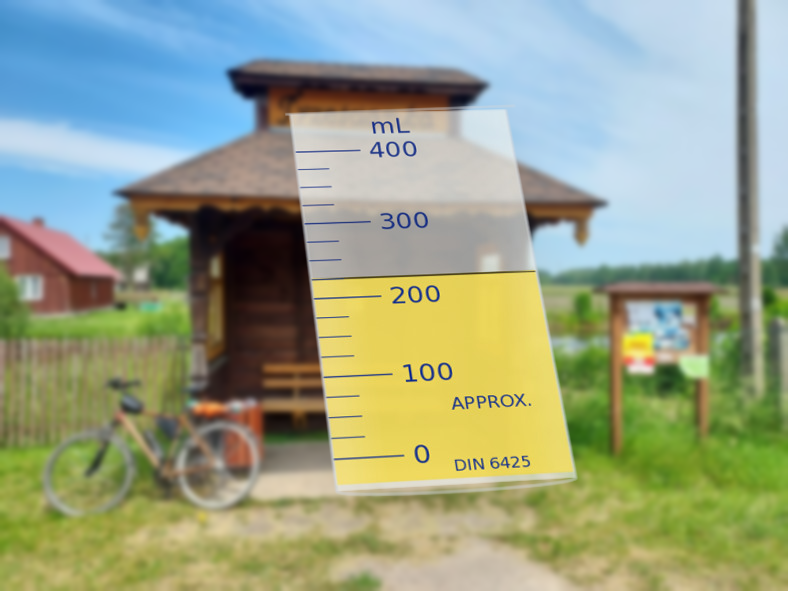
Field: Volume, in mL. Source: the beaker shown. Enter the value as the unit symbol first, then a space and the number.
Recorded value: mL 225
